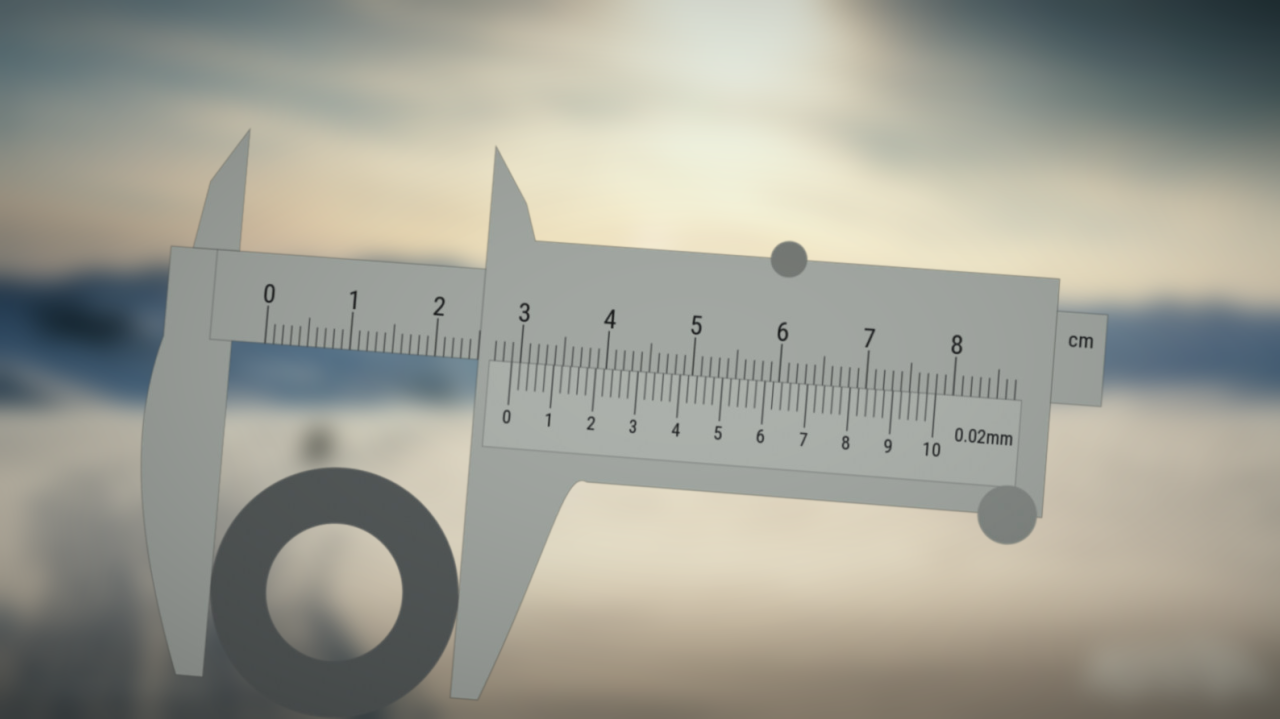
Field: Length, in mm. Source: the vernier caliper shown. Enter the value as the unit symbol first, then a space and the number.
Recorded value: mm 29.0
